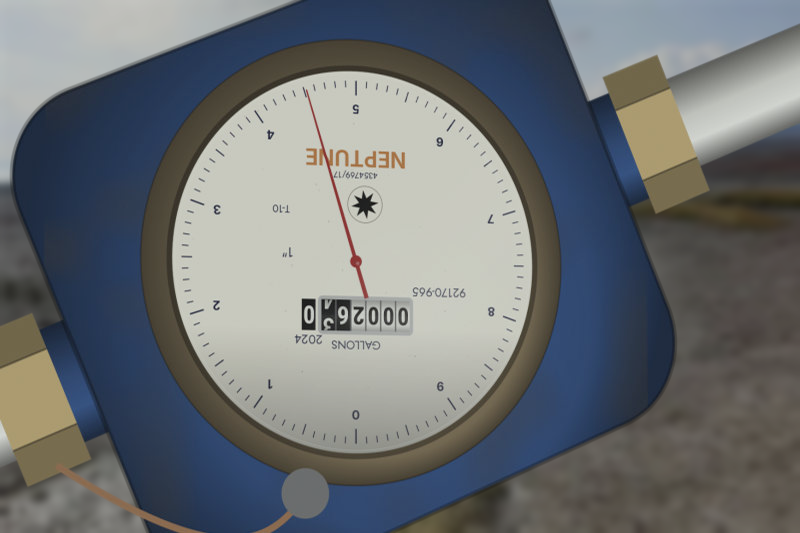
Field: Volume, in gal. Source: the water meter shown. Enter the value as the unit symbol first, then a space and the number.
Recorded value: gal 2634.5
